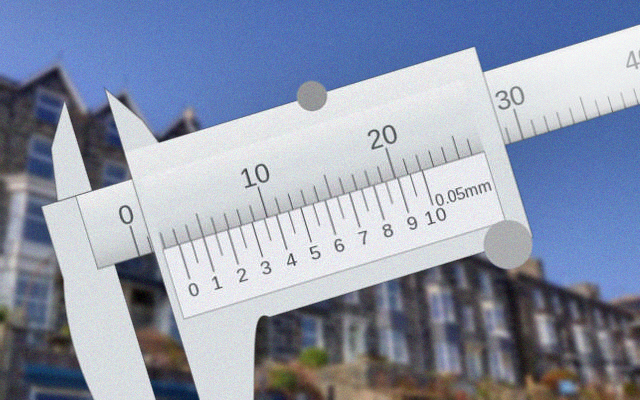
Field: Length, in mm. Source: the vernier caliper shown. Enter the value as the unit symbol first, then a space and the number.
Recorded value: mm 3.1
